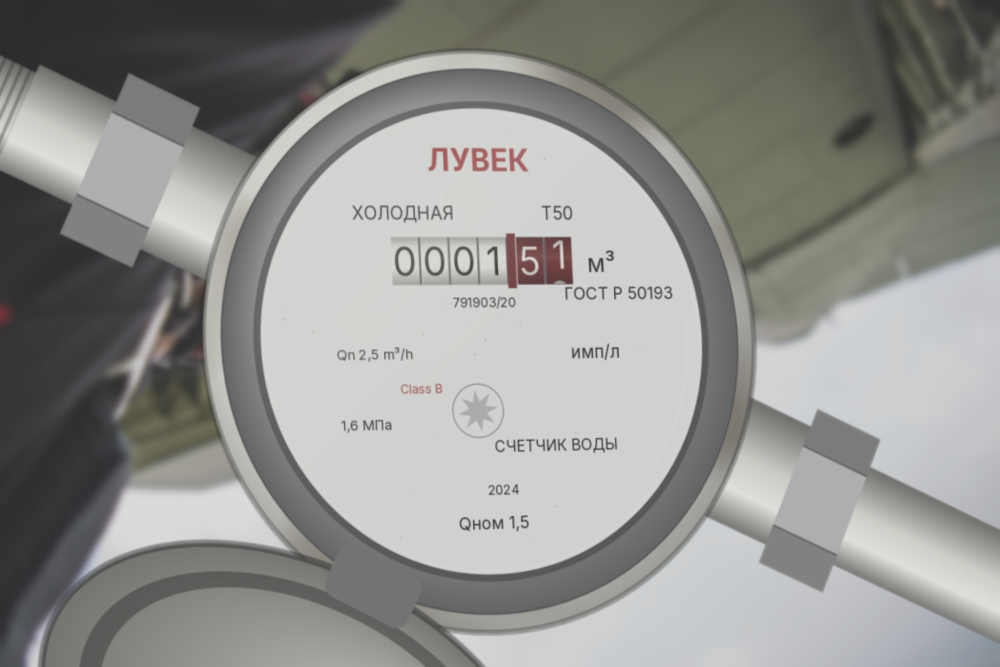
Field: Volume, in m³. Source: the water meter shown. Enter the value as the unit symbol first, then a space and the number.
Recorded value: m³ 1.51
